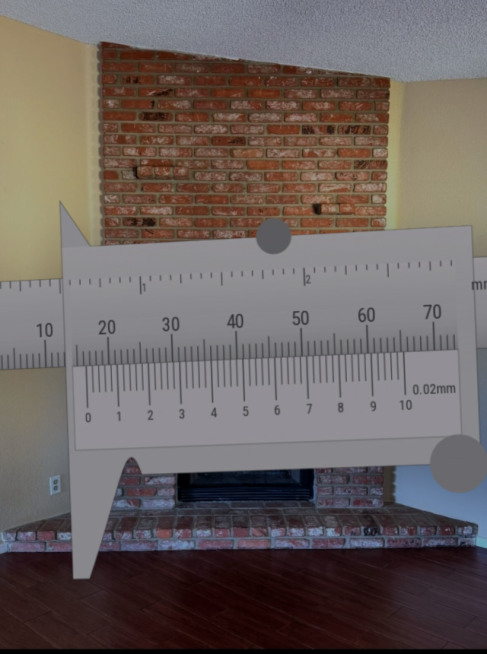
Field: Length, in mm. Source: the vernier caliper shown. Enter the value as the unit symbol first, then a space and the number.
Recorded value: mm 16.4
